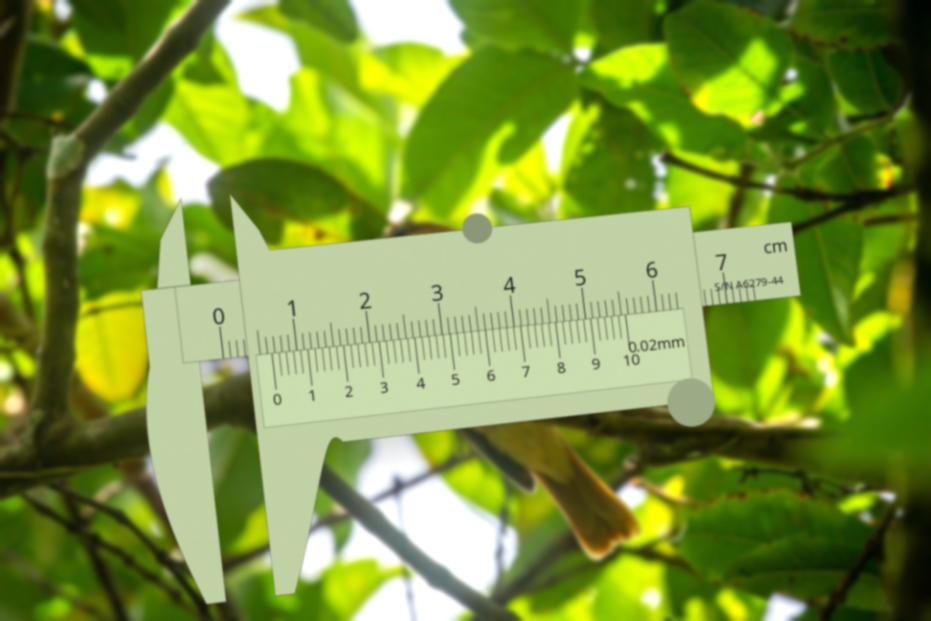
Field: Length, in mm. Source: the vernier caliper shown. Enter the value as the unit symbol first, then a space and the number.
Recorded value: mm 6.6
